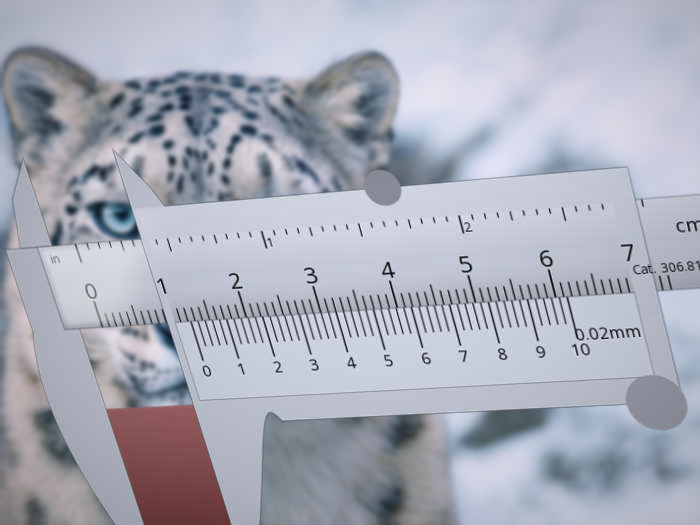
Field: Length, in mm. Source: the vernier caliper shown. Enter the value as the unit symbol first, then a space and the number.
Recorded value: mm 12.4
